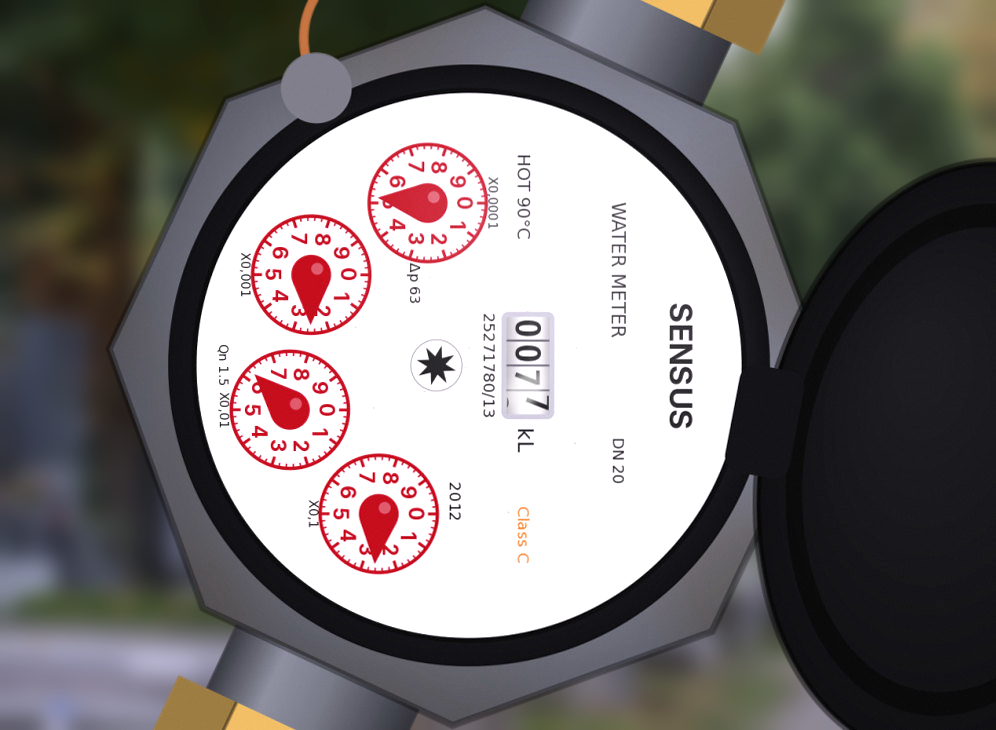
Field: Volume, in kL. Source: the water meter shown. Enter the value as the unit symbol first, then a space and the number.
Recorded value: kL 77.2625
